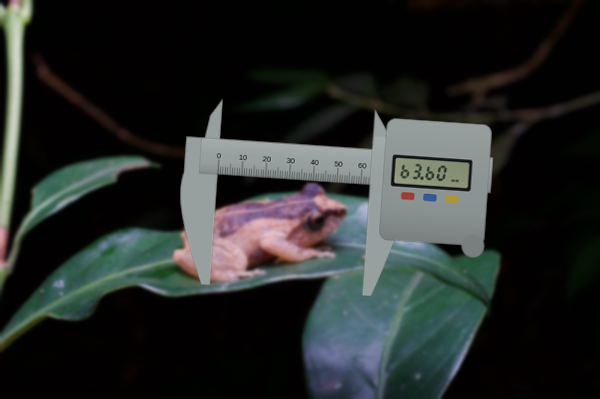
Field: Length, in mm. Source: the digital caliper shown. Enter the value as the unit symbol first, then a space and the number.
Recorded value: mm 63.60
